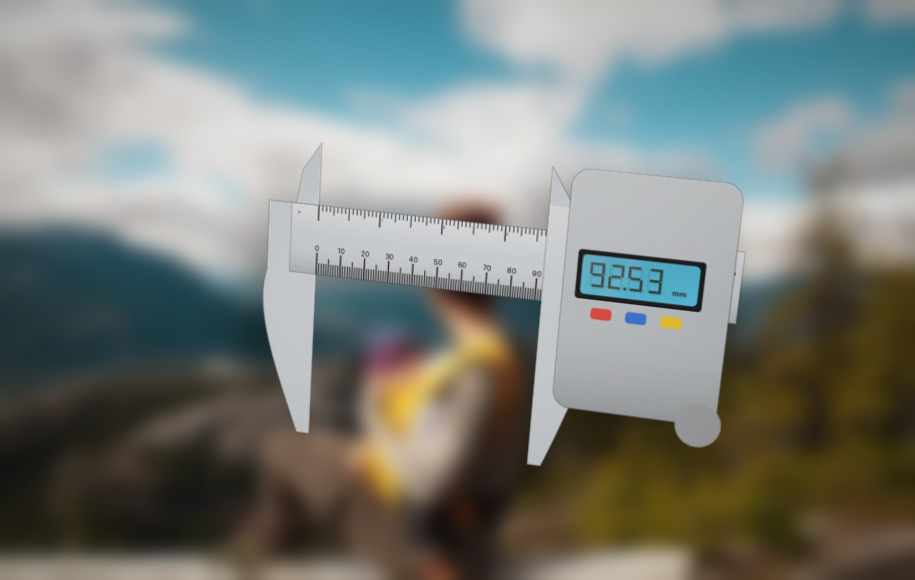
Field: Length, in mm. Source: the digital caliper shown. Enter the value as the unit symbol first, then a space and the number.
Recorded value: mm 92.53
